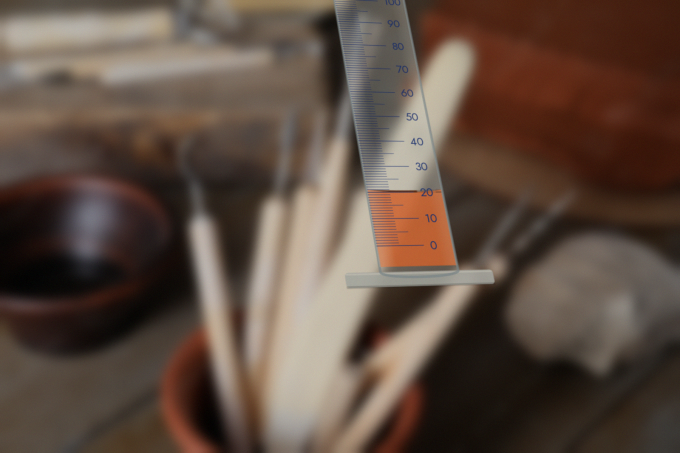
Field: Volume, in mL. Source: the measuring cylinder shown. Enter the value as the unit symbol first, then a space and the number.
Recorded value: mL 20
